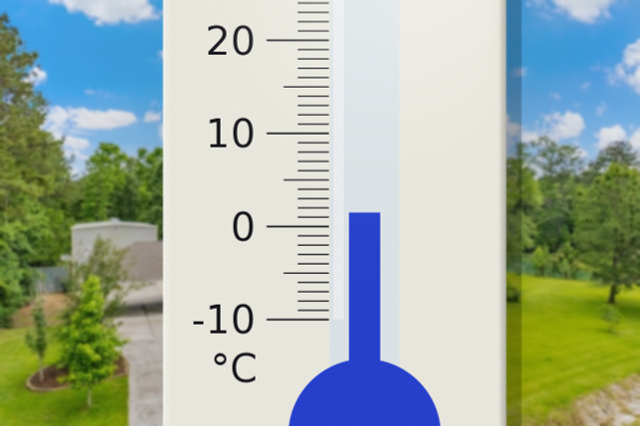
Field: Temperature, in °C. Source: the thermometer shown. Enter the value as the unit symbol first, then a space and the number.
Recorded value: °C 1.5
